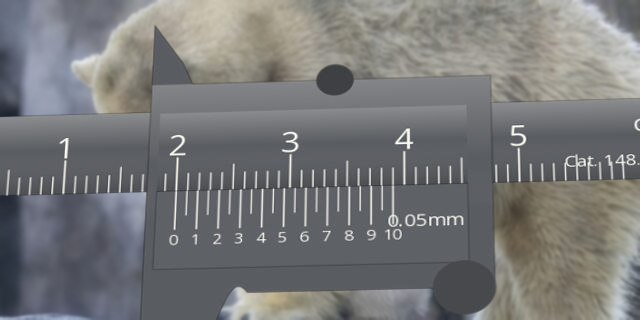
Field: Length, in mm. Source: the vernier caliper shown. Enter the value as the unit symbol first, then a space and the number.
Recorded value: mm 20.0
